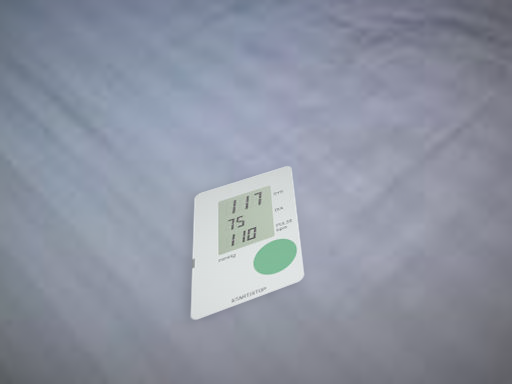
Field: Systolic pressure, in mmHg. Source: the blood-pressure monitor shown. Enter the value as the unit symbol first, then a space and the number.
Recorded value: mmHg 117
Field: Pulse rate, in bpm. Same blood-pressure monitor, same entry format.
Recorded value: bpm 110
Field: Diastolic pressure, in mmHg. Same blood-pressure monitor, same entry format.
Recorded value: mmHg 75
